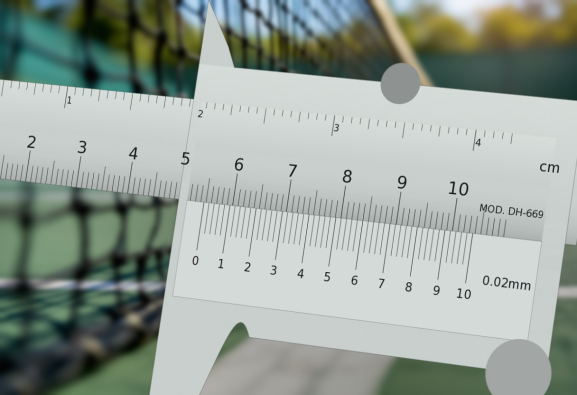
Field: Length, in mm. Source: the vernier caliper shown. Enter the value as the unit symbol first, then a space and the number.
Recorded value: mm 54.6
